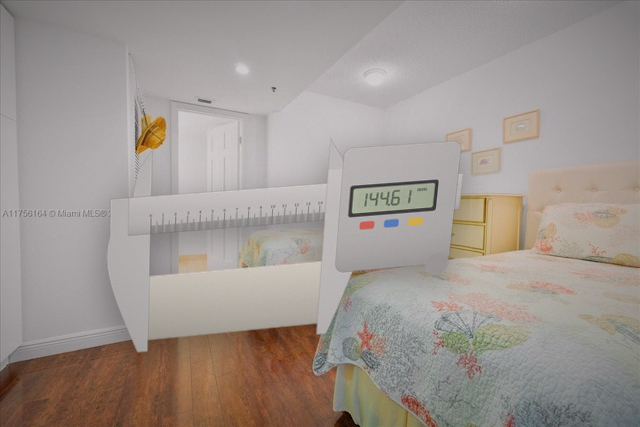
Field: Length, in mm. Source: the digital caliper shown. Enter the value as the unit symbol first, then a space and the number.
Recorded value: mm 144.61
